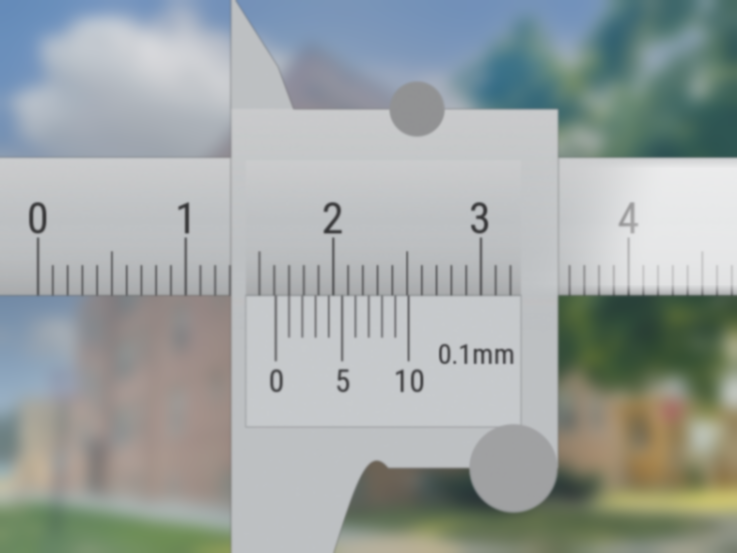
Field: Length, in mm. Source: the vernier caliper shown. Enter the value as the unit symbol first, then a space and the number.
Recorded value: mm 16.1
